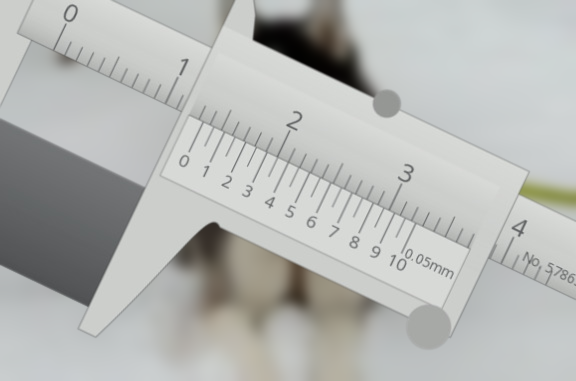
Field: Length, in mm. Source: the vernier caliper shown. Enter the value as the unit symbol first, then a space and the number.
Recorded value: mm 13.4
